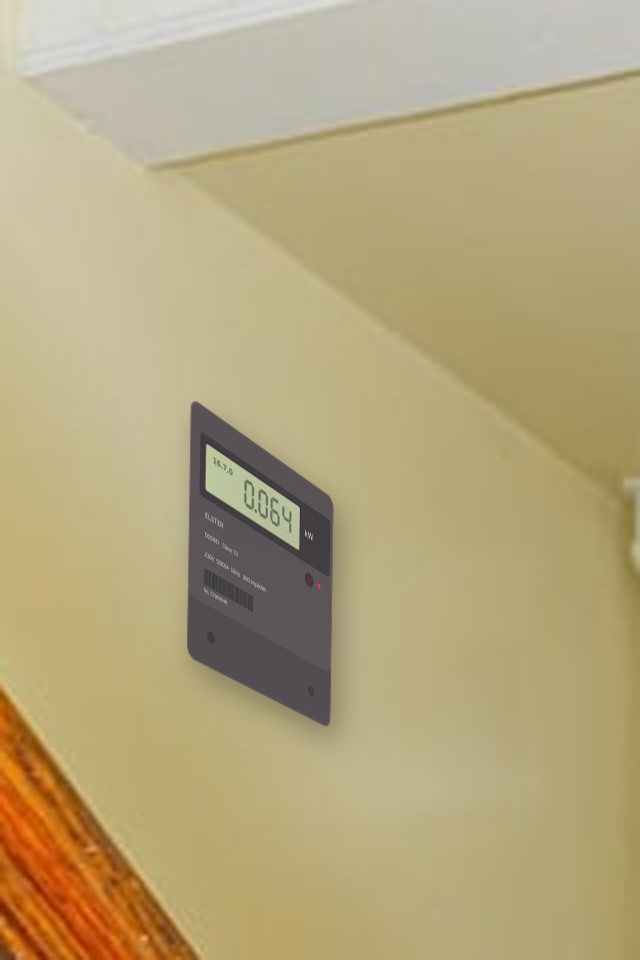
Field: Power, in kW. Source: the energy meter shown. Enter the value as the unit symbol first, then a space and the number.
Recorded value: kW 0.064
